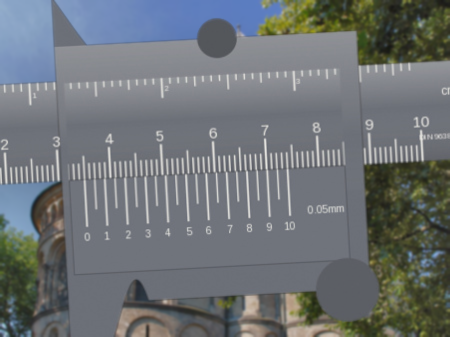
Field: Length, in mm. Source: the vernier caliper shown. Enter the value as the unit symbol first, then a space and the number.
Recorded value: mm 35.0
